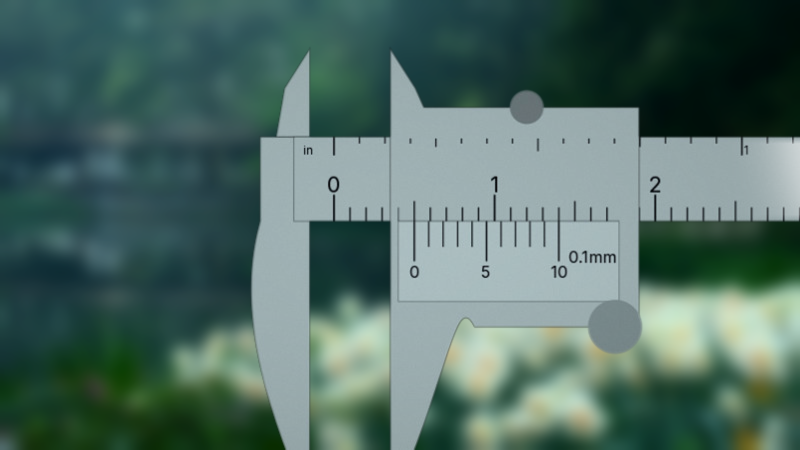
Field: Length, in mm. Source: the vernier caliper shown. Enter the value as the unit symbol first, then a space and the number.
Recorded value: mm 5.0
